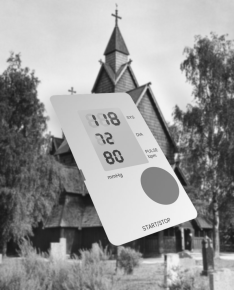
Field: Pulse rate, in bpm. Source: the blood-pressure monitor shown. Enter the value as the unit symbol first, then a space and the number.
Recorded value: bpm 80
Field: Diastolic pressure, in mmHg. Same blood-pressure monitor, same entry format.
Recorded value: mmHg 72
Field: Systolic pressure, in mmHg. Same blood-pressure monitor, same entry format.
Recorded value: mmHg 118
